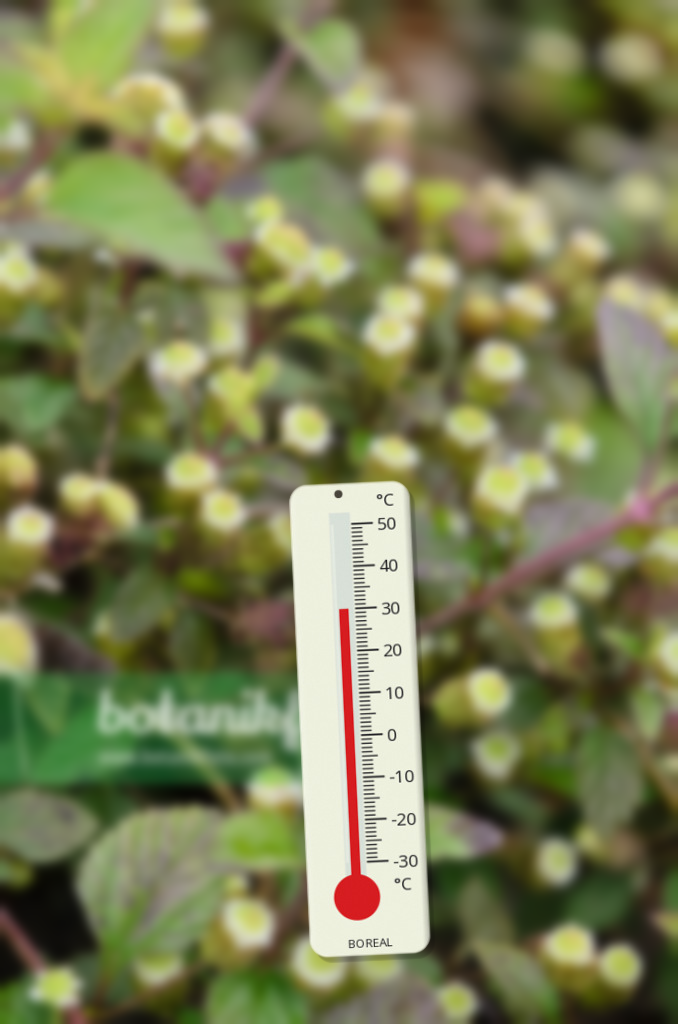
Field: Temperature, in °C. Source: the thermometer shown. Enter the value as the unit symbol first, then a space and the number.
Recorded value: °C 30
